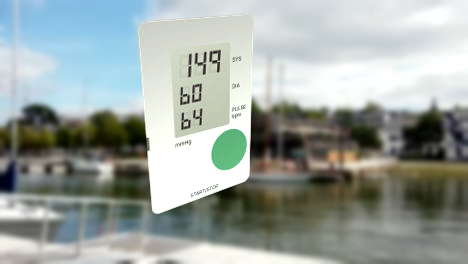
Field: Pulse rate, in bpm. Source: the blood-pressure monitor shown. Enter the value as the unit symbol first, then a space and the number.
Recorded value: bpm 64
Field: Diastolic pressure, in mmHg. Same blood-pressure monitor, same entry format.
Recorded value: mmHg 60
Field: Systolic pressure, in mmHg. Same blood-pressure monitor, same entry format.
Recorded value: mmHg 149
